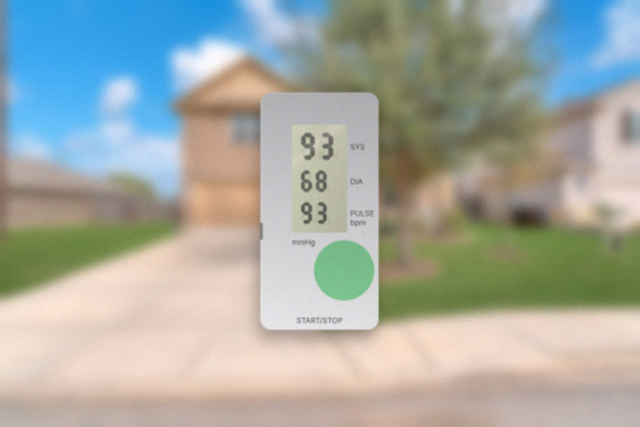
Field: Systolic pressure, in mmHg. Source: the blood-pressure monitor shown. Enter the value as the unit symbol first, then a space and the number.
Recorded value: mmHg 93
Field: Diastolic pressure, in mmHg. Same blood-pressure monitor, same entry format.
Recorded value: mmHg 68
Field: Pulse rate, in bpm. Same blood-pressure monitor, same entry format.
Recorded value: bpm 93
